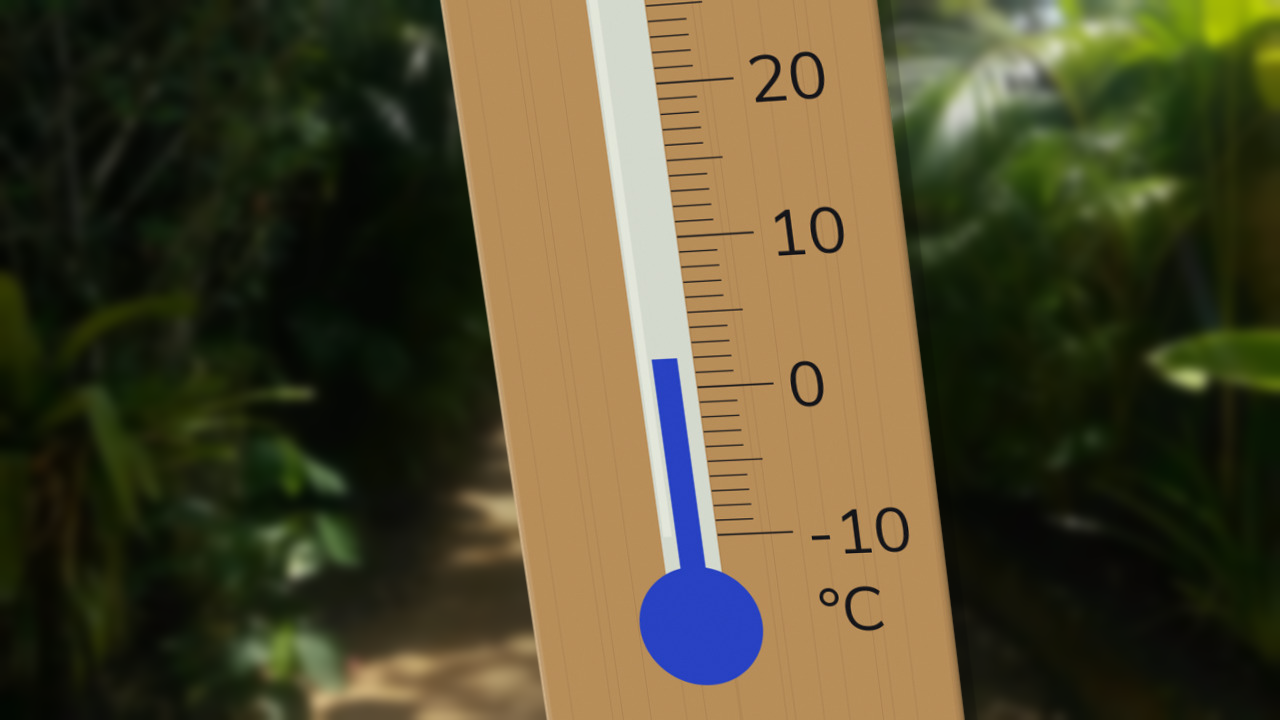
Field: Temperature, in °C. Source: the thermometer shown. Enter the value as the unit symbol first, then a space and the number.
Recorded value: °C 2
